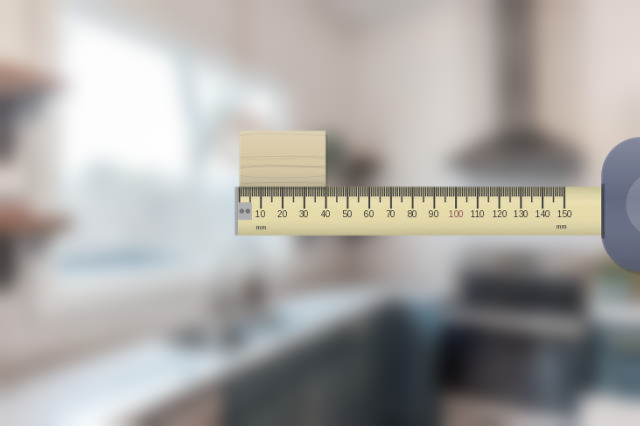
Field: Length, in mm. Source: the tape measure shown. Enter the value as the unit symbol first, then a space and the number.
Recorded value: mm 40
